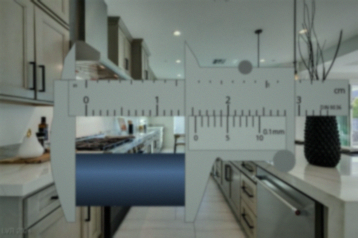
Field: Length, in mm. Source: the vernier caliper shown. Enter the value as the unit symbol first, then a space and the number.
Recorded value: mm 15.4
